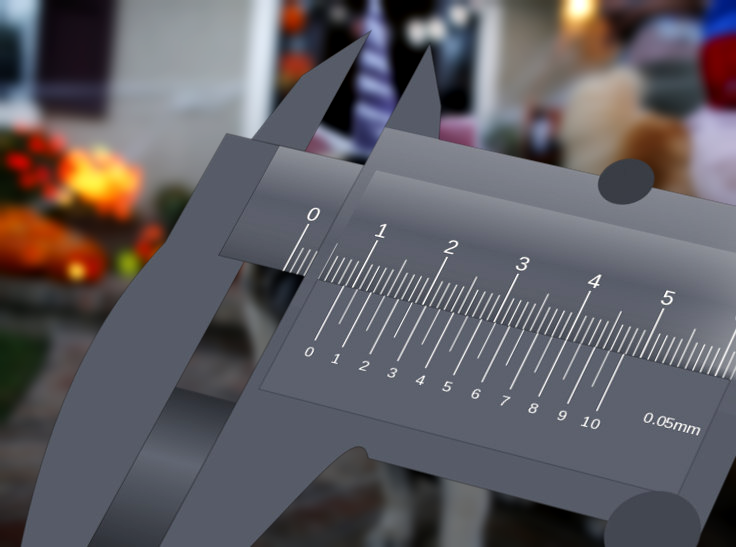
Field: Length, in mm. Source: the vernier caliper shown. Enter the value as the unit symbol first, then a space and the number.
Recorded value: mm 8.8
